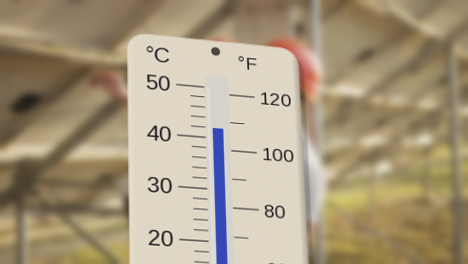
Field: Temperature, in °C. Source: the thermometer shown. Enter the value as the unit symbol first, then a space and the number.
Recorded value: °C 42
